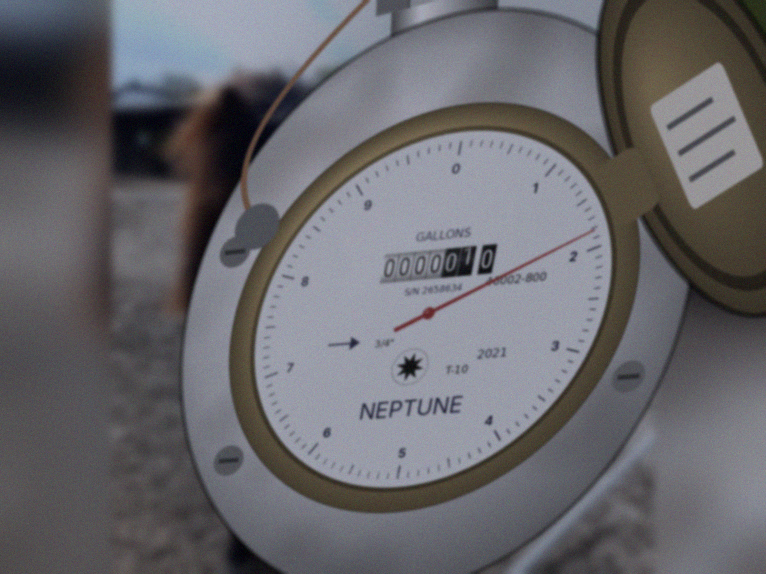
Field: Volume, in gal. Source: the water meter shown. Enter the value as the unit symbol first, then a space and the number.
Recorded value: gal 11.8
